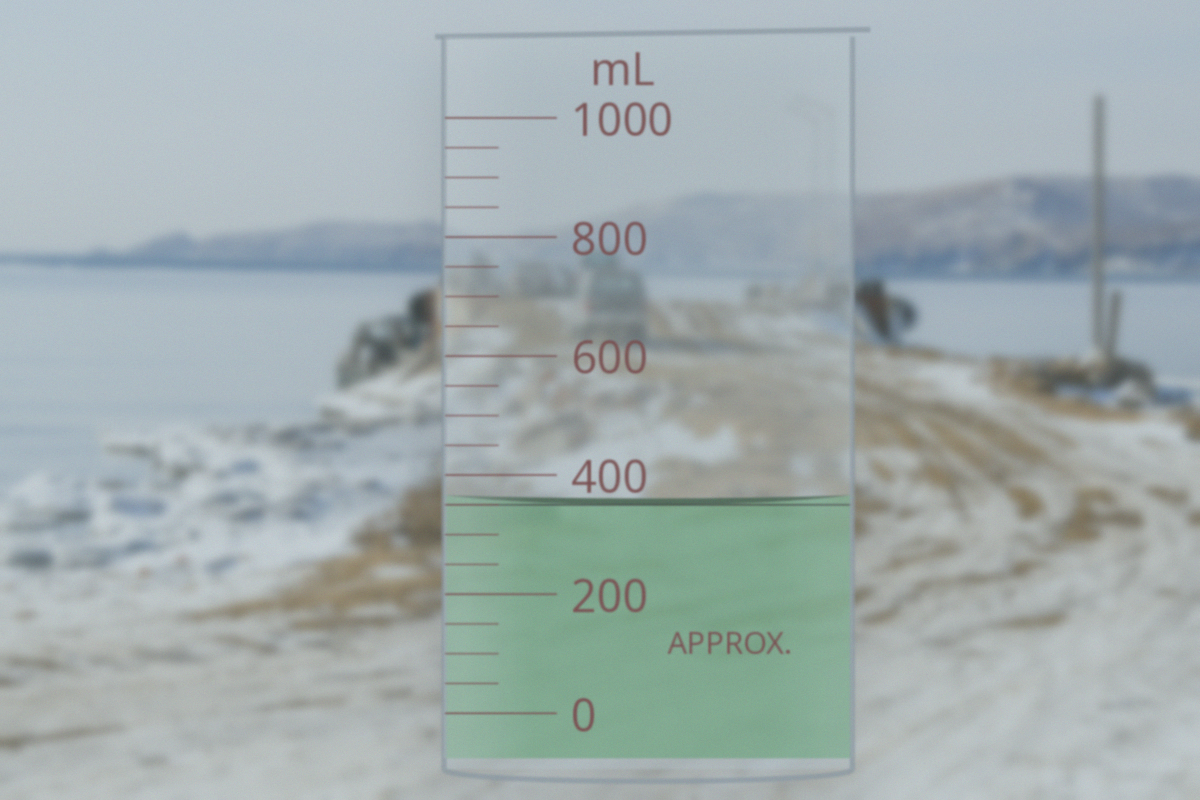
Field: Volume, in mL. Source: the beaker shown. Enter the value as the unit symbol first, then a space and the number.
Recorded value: mL 350
